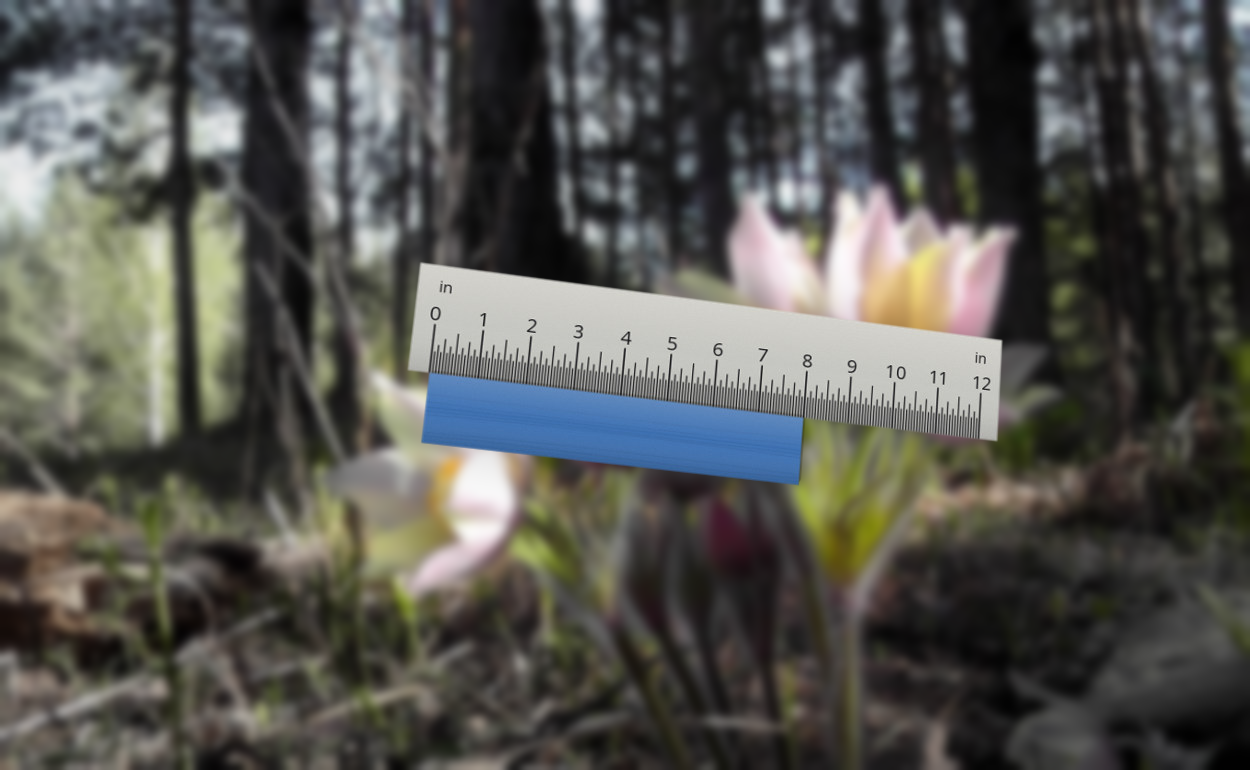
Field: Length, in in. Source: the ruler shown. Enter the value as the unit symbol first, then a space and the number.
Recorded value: in 8
